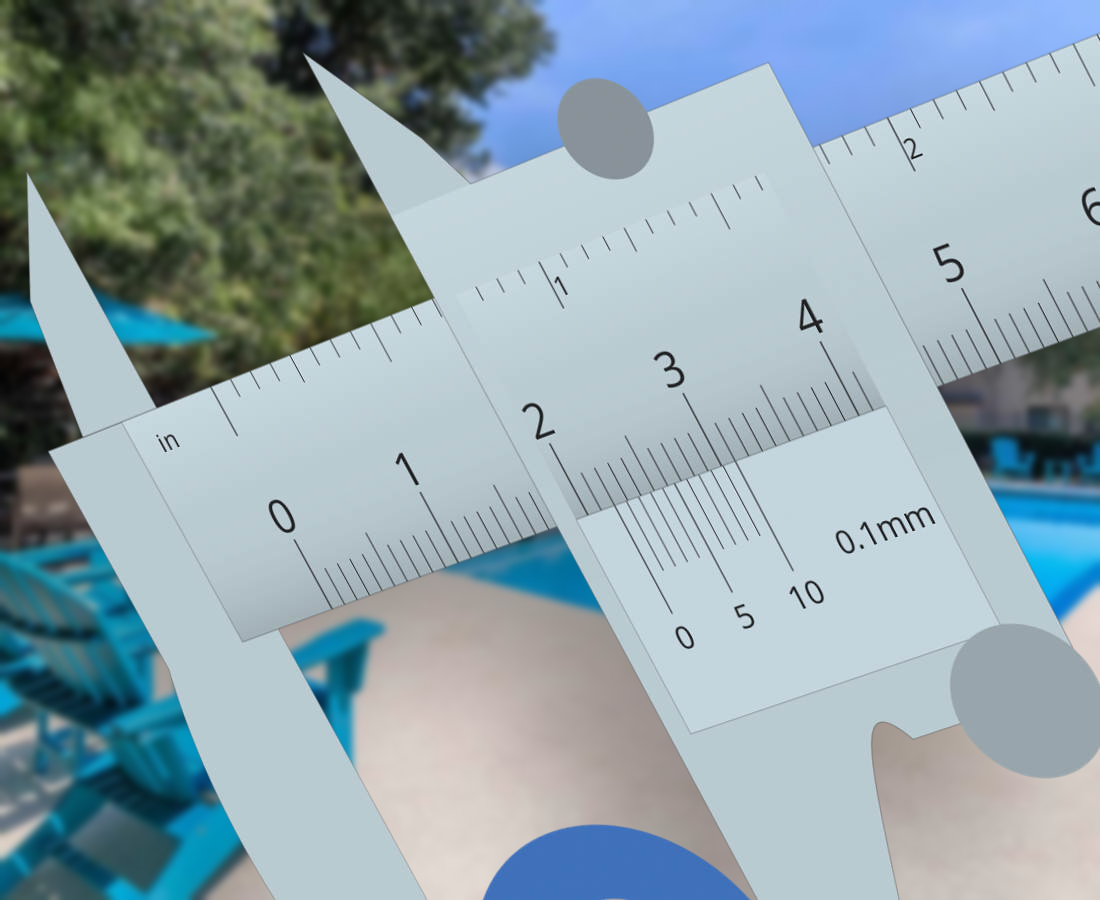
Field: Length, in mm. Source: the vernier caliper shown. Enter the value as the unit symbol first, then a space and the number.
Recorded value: mm 22.0
